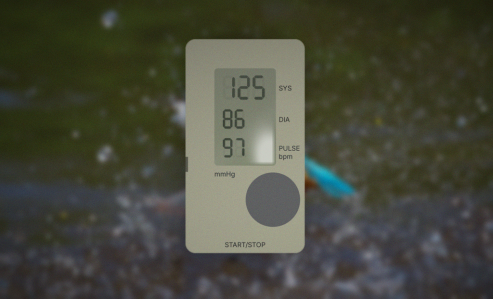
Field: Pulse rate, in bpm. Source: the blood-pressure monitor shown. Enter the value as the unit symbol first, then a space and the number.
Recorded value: bpm 97
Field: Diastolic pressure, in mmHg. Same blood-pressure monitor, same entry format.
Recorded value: mmHg 86
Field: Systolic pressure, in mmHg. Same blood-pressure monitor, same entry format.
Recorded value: mmHg 125
